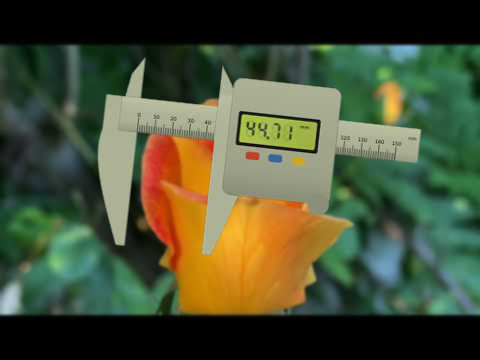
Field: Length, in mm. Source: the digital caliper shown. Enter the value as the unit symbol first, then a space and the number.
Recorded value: mm 44.71
